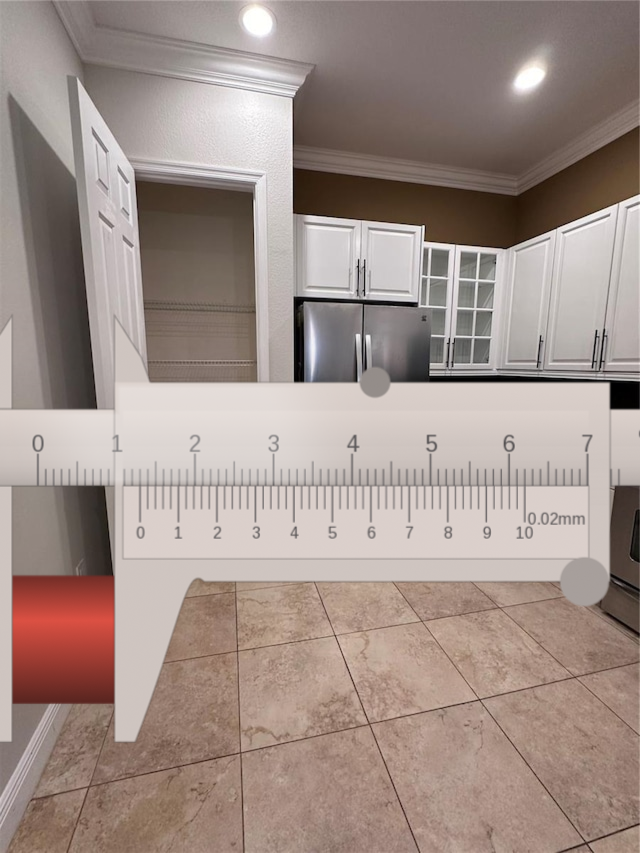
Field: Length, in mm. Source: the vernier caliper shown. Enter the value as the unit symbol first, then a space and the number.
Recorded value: mm 13.0
